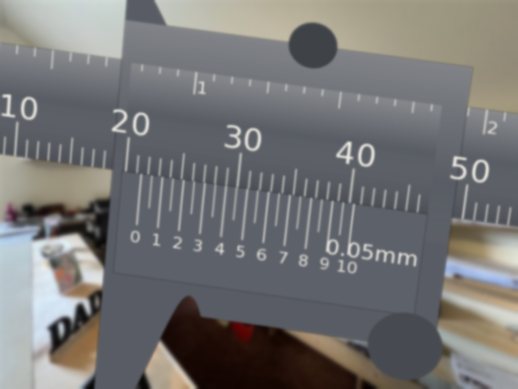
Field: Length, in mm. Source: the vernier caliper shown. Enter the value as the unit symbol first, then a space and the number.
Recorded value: mm 21.4
